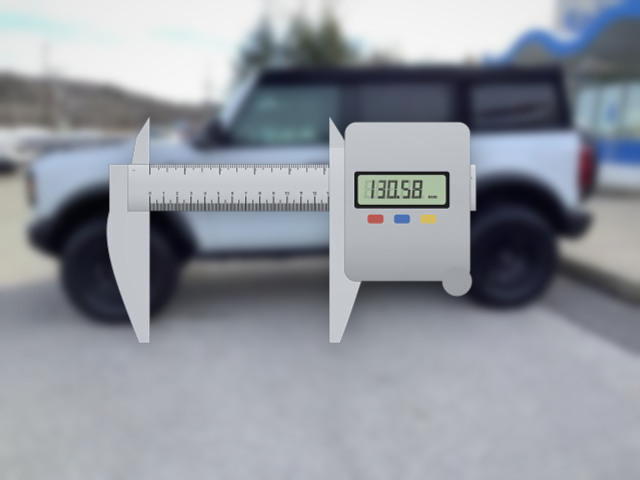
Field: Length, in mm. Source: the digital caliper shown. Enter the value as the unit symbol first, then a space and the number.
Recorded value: mm 130.58
